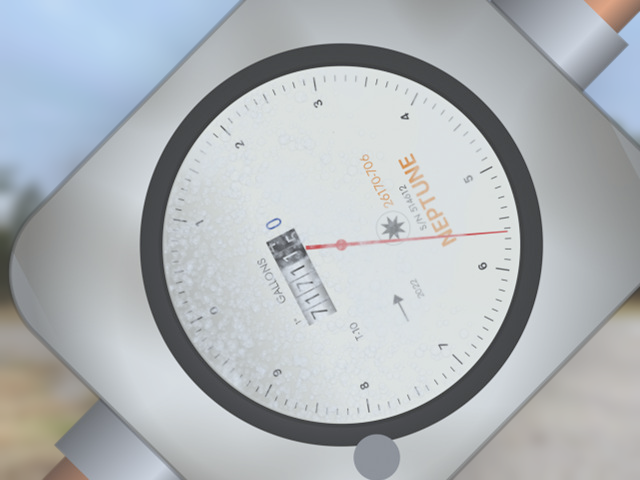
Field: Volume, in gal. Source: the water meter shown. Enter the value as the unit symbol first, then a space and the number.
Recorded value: gal 7171145.6
